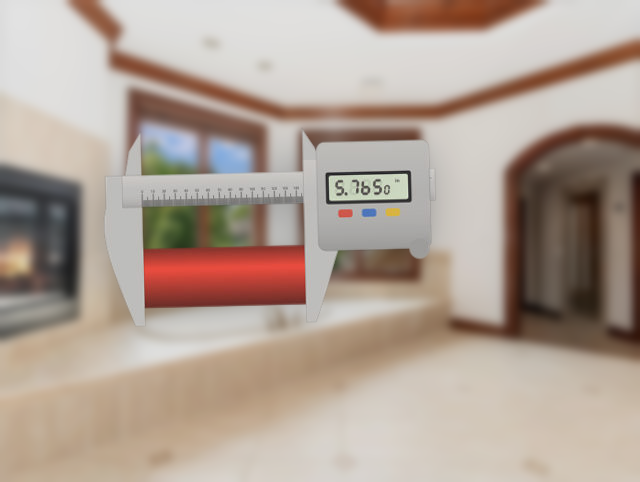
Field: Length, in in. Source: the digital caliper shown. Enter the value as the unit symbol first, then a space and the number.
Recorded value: in 5.7650
